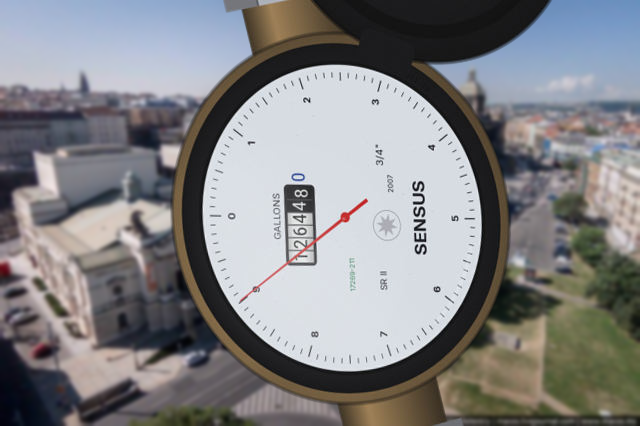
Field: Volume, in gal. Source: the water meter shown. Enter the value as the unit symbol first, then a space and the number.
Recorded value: gal 1264479.0
